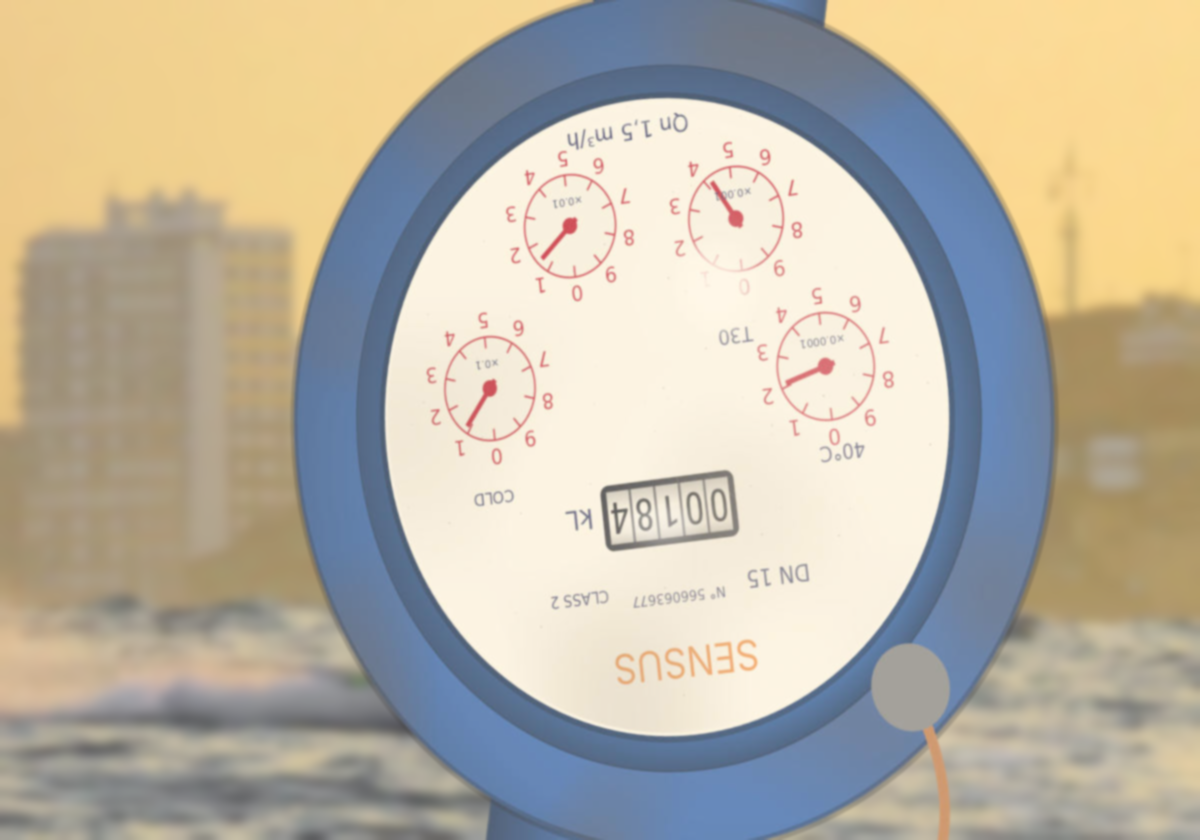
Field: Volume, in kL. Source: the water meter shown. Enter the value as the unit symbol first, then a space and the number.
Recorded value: kL 184.1142
